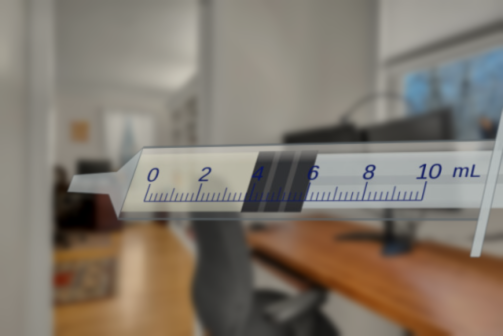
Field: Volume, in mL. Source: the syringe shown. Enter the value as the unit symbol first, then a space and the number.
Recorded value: mL 3.8
